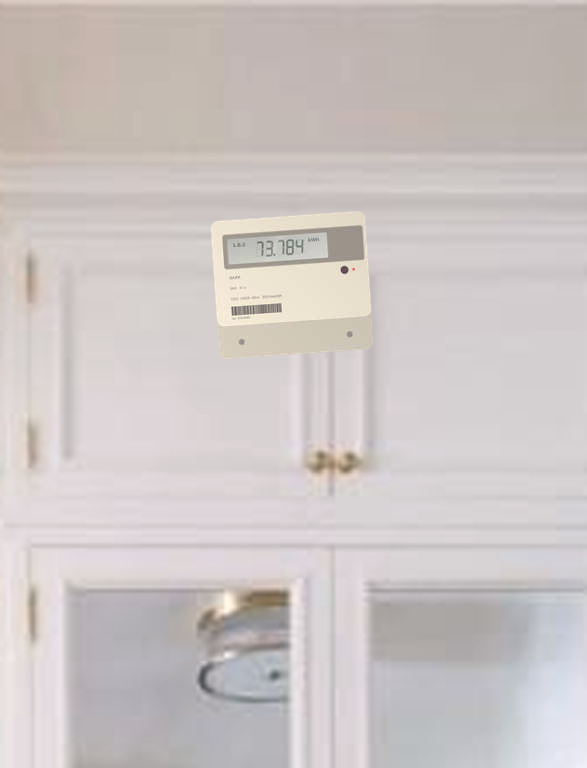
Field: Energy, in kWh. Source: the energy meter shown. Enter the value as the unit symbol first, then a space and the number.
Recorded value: kWh 73.784
